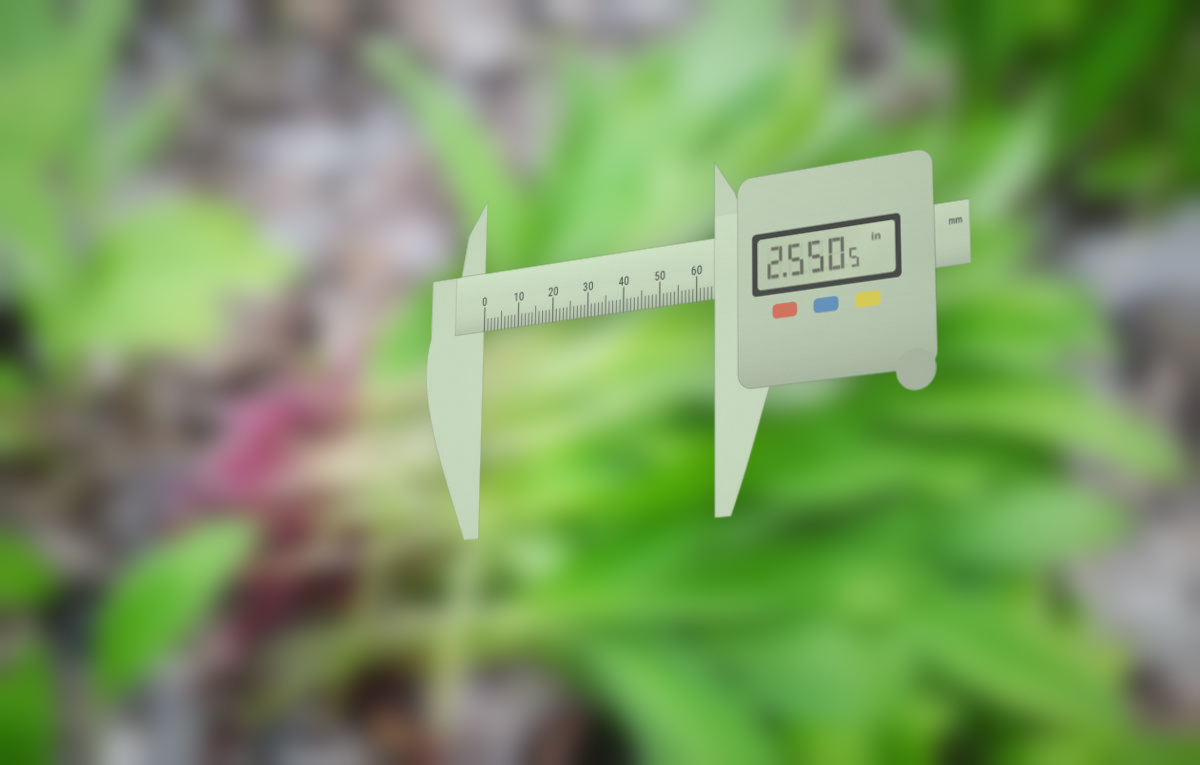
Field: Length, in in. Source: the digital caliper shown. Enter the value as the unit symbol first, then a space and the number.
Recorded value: in 2.5505
